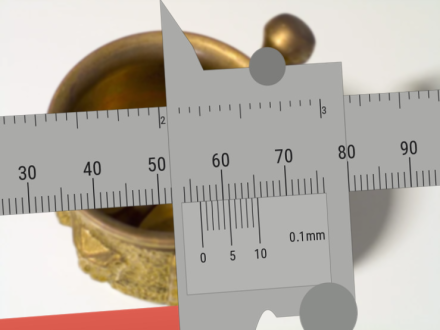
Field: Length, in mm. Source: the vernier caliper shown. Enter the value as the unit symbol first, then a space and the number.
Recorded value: mm 56.4
